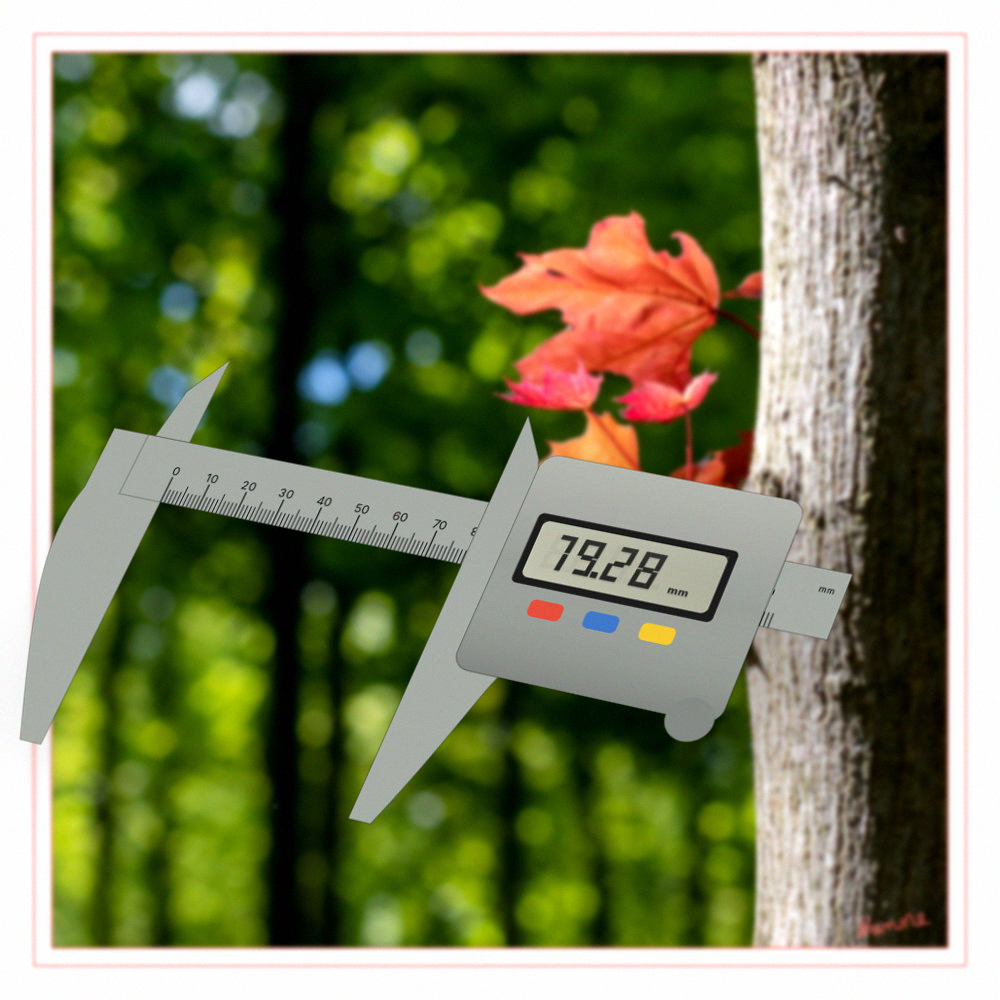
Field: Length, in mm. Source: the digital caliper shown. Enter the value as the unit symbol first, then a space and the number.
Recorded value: mm 79.28
